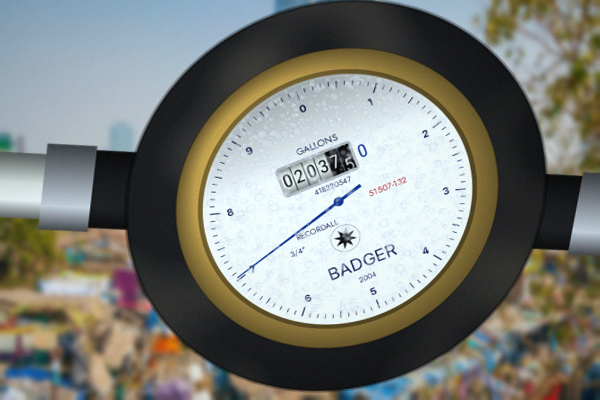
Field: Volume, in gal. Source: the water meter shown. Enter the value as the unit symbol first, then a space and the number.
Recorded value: gal 203747.0
